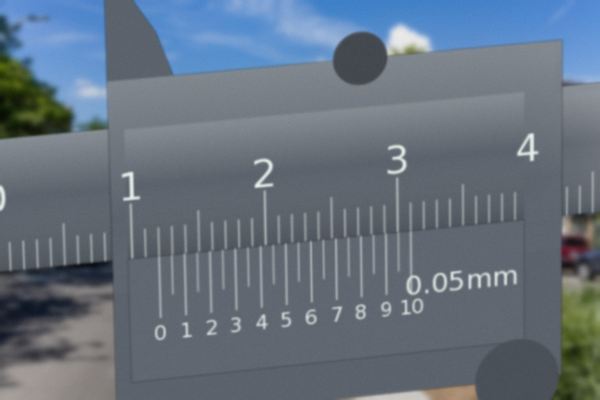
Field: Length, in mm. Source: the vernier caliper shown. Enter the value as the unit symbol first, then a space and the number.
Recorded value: mm 12.0
